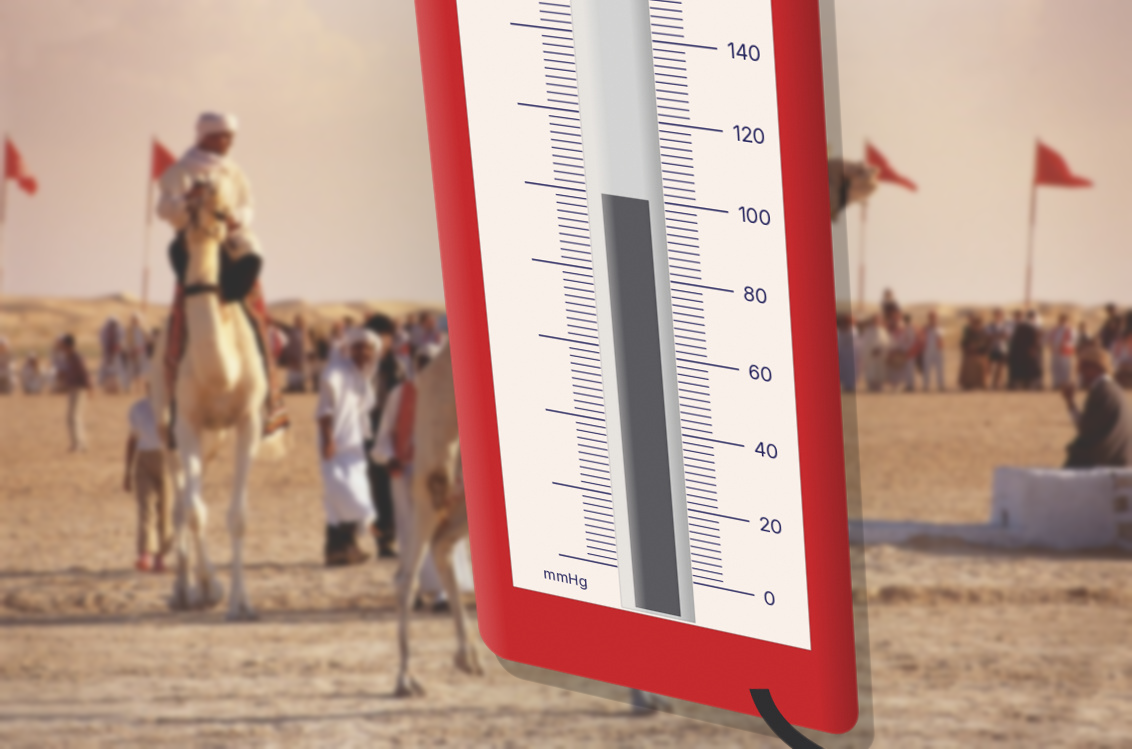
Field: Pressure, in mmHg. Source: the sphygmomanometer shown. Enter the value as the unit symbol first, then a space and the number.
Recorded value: mmHg 100
